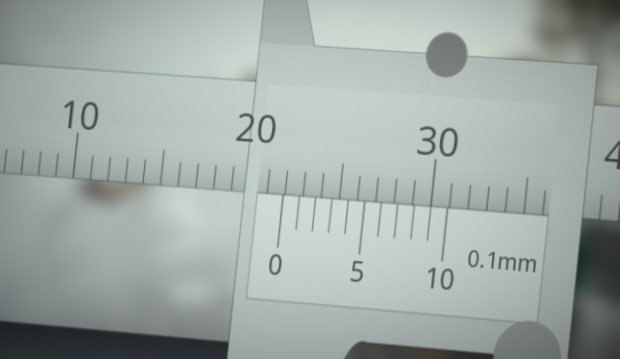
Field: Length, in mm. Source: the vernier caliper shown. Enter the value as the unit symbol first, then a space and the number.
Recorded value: mm 21.9
